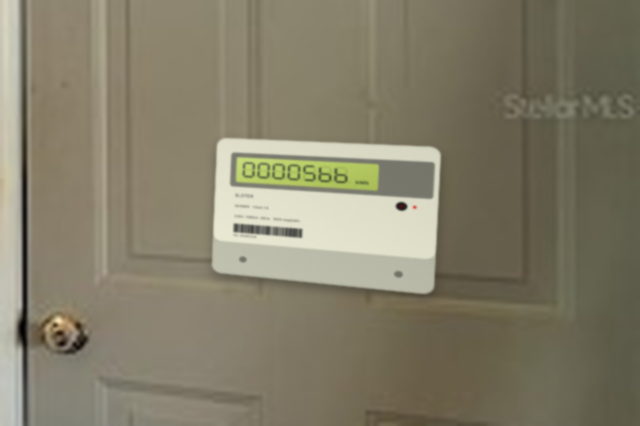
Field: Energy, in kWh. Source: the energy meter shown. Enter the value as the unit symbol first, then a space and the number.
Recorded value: kWh 566
